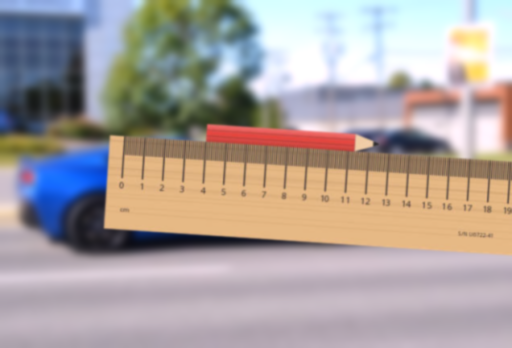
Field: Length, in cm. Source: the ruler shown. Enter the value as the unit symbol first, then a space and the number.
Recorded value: cm 8.5
